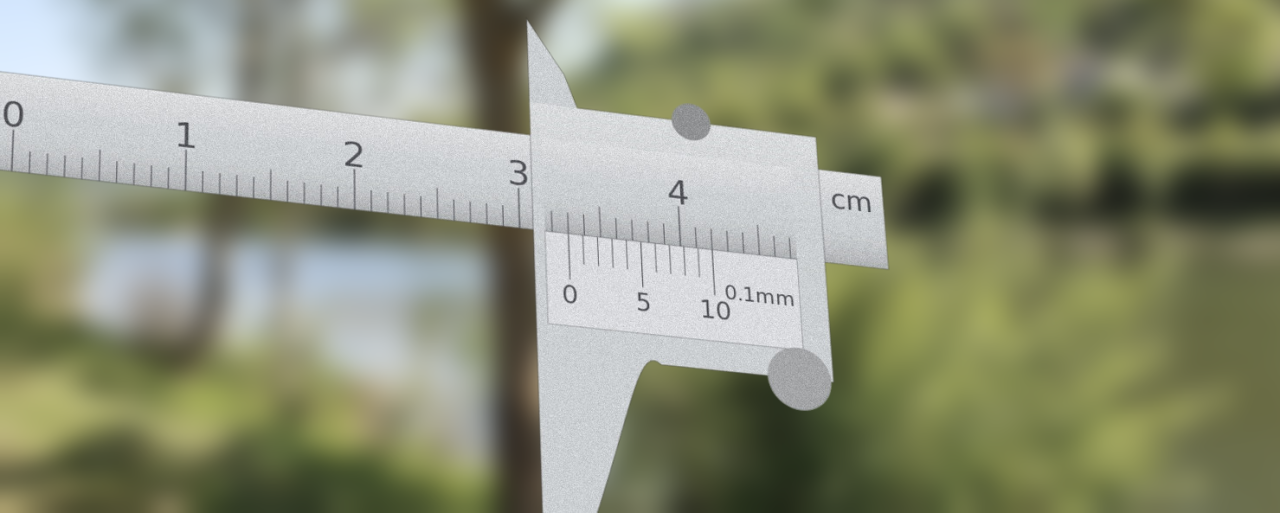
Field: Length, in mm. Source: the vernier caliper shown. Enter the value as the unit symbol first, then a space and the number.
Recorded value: mm 33.0
